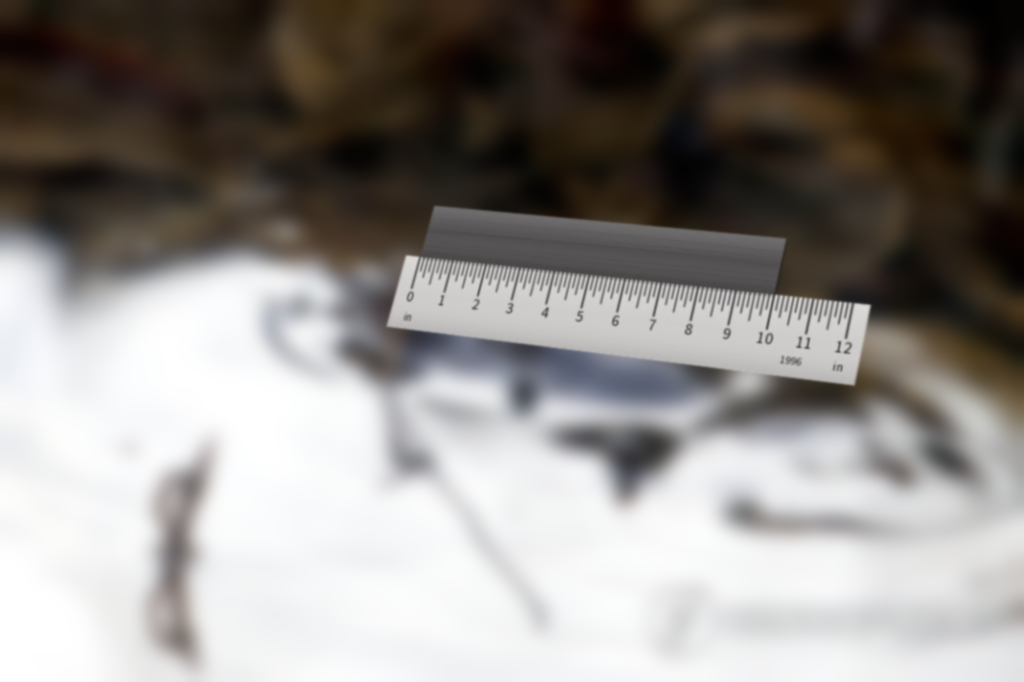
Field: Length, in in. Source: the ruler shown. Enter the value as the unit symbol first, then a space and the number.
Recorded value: in 10
